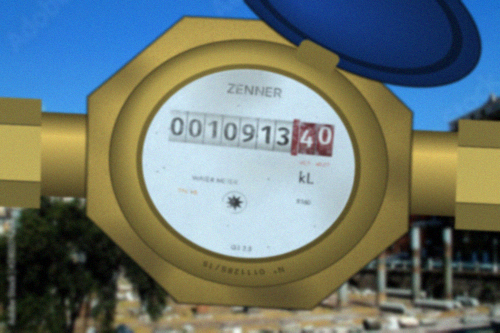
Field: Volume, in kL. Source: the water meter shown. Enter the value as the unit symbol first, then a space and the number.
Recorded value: kL 10913.40
